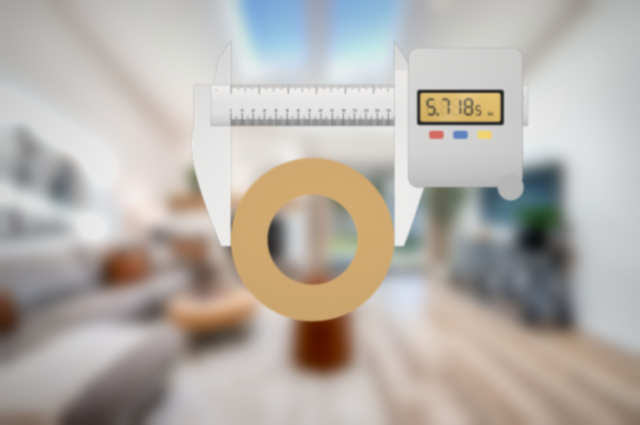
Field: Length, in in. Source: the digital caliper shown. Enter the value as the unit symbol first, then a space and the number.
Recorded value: in 5.7185
